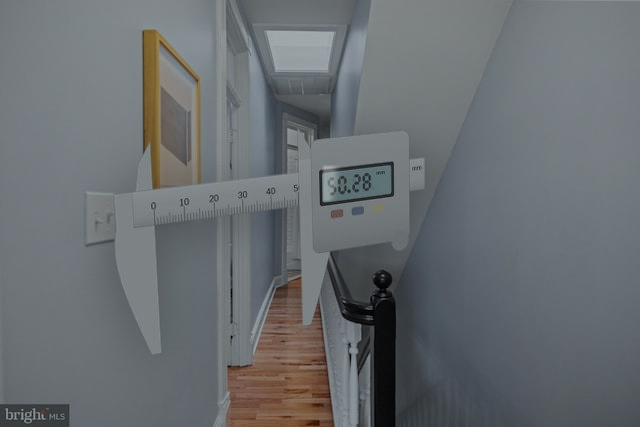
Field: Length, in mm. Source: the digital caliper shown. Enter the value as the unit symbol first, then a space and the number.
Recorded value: mm 50.28
